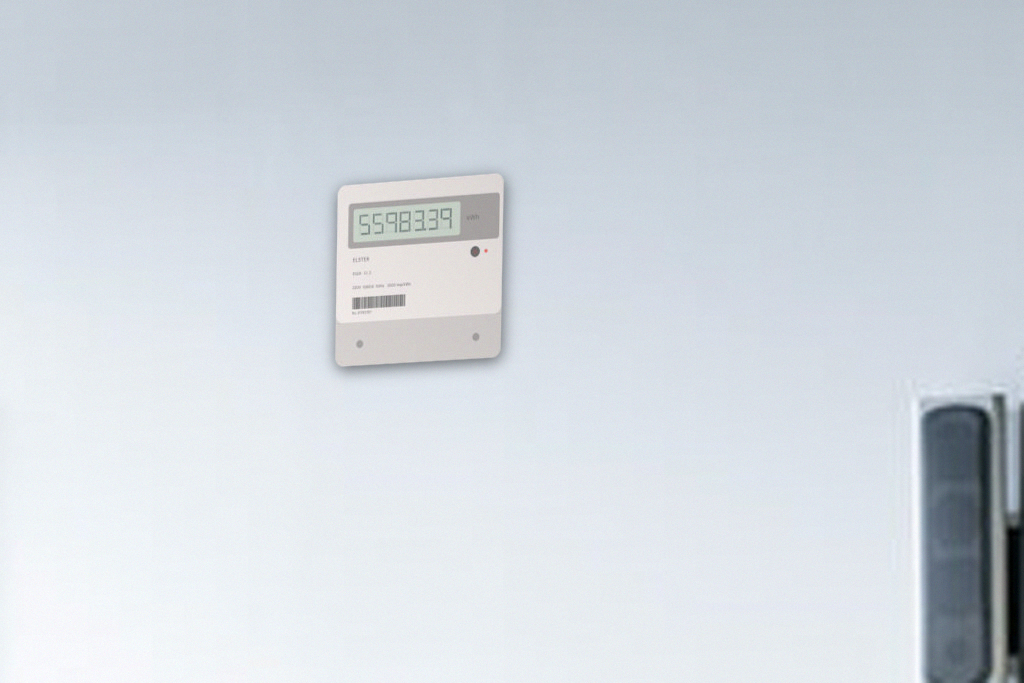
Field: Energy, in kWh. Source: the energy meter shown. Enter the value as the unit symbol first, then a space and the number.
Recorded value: kWh 55983.39
